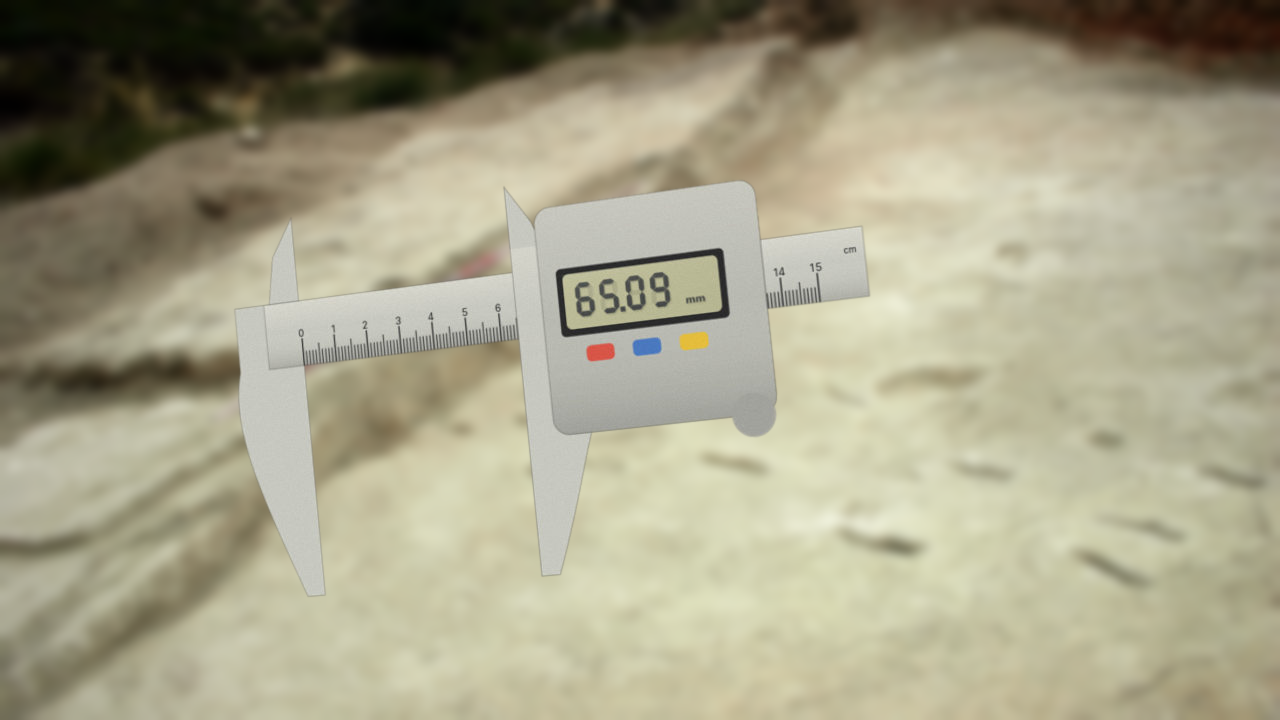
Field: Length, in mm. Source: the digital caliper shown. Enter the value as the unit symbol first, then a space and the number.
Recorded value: mm 65.09
